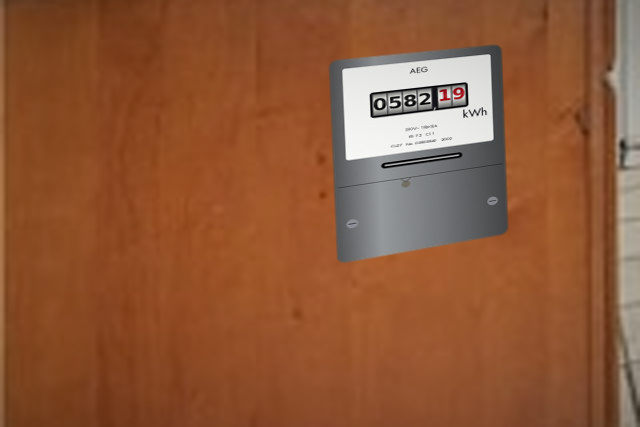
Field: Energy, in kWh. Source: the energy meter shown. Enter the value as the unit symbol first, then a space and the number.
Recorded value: kWh 582.19
